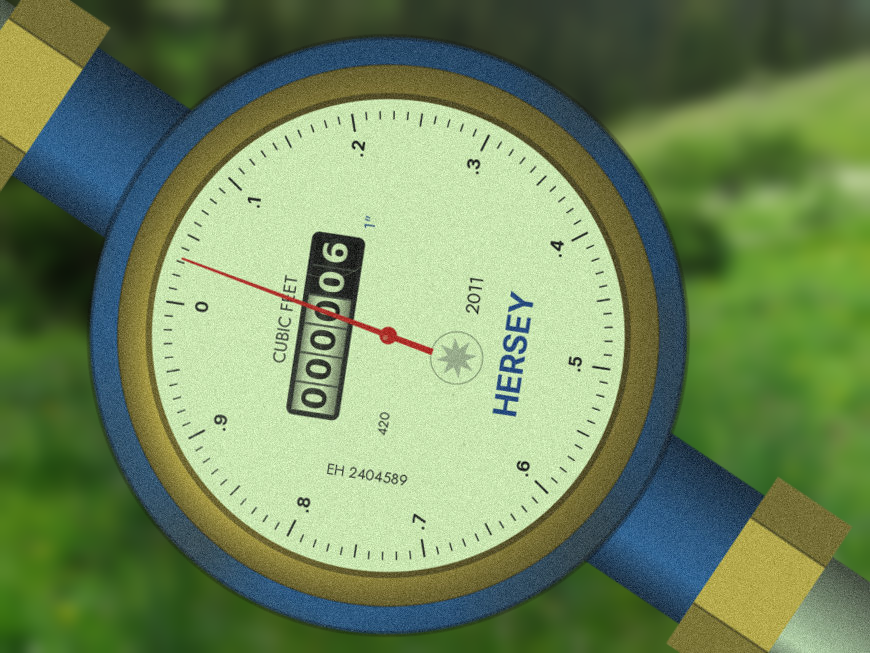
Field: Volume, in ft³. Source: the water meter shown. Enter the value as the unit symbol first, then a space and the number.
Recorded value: ft³ 6.03
